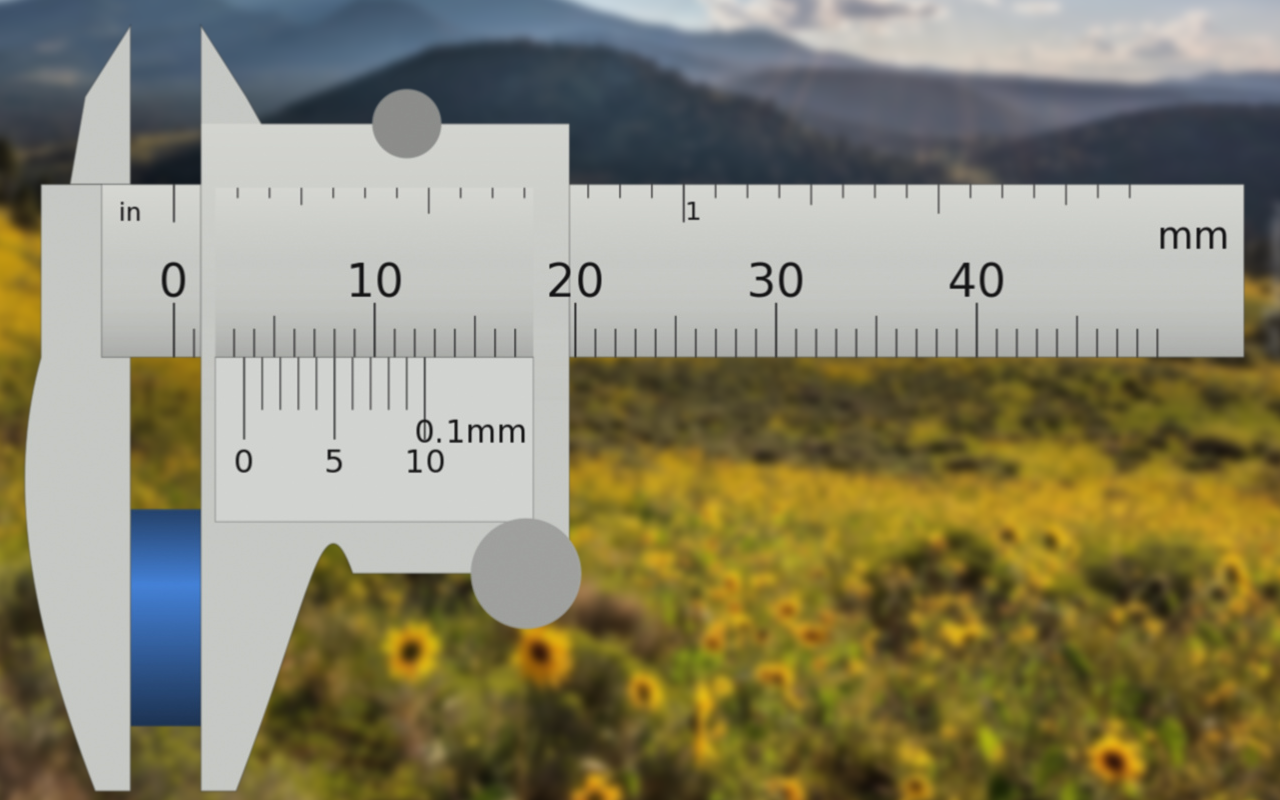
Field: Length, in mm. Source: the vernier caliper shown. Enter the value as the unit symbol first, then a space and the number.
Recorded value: mm 3.5
